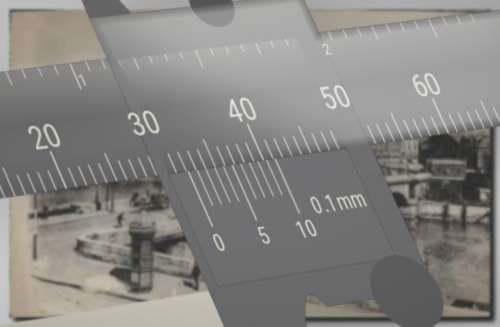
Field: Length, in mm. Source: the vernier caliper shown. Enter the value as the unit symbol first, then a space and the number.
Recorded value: mm 32.2
